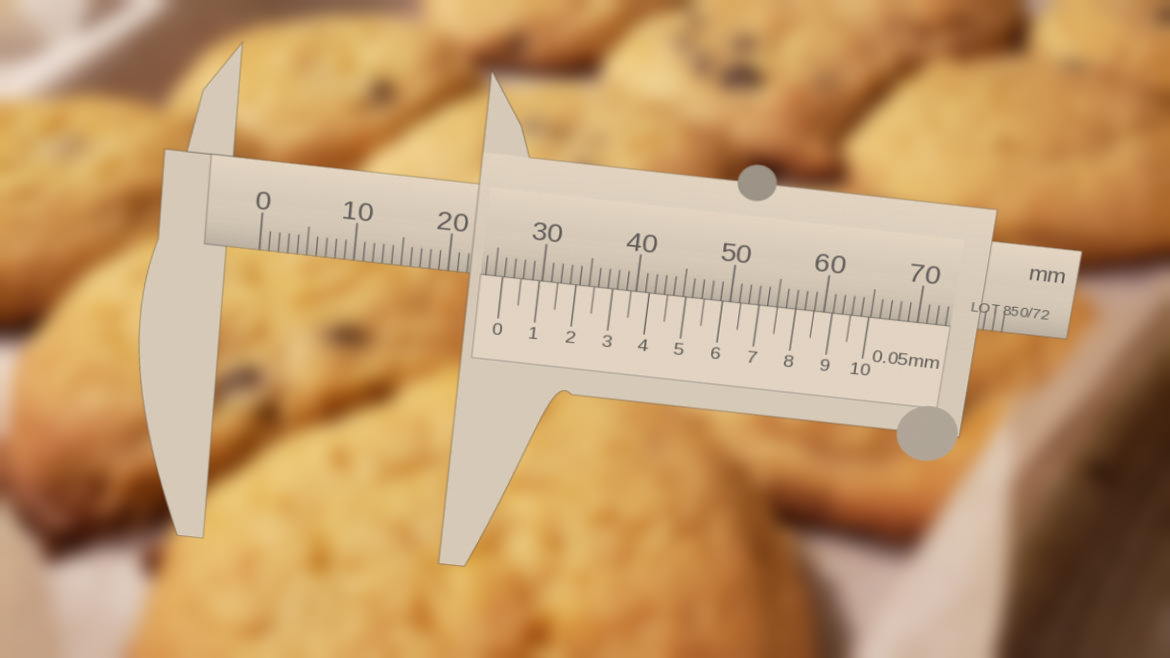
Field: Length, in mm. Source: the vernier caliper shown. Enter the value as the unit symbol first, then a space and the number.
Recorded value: mm 25.8
